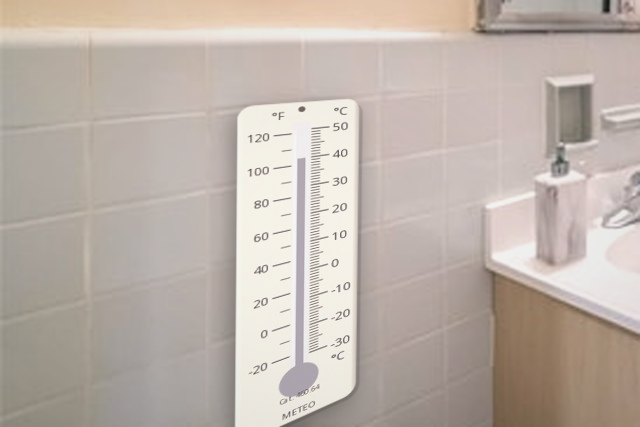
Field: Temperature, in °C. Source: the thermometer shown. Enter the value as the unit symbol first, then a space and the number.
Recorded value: °C 40
